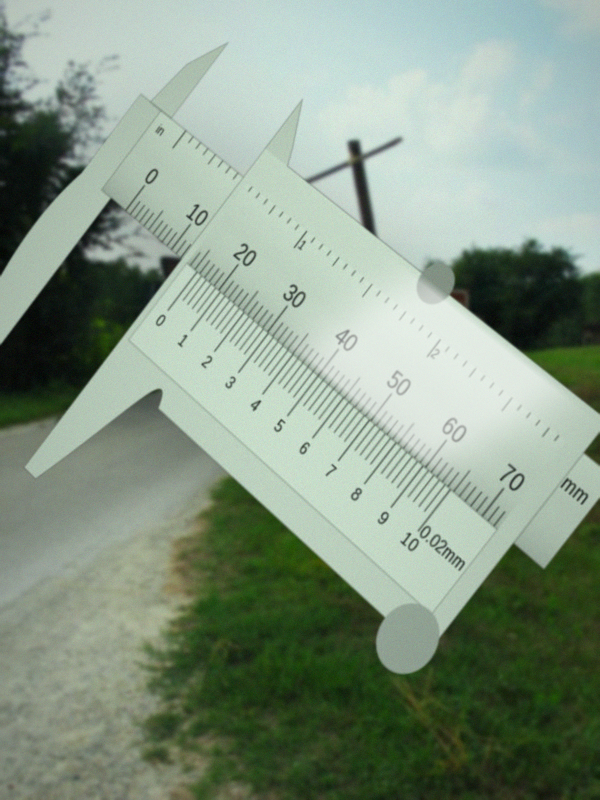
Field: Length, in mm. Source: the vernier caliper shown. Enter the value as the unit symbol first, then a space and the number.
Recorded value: mm 15.5
